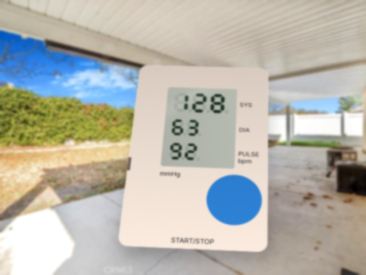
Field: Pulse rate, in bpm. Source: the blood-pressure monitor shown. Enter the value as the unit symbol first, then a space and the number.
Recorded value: bpm 92
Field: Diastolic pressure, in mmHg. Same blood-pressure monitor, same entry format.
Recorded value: mmHg 63
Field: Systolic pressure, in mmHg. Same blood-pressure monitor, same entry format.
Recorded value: mmHg 128
